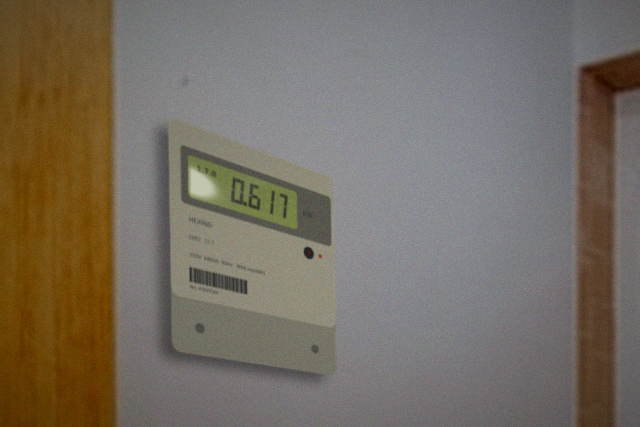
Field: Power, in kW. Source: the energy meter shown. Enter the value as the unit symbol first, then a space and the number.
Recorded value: kW 0.617
